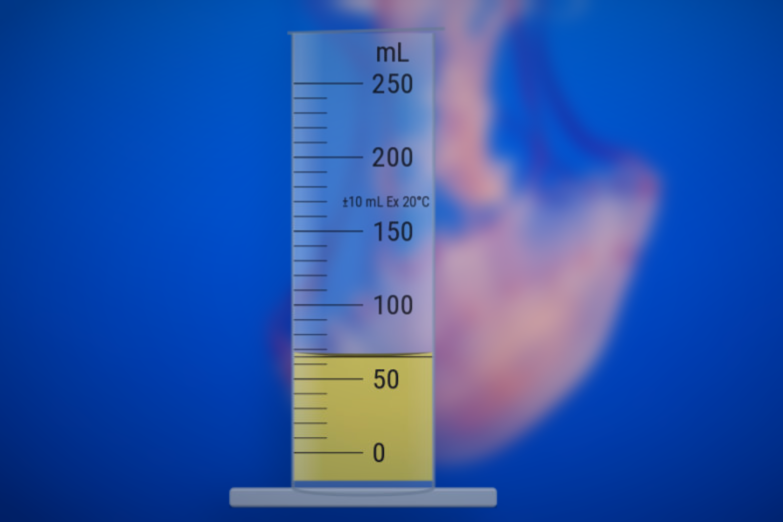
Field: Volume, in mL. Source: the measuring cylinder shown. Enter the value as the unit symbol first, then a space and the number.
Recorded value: mL 65
